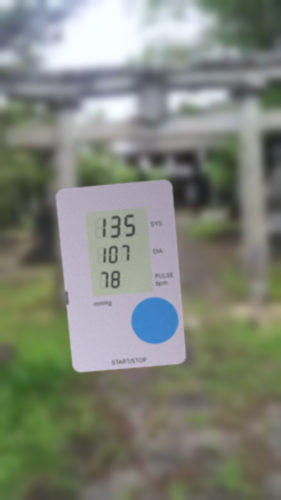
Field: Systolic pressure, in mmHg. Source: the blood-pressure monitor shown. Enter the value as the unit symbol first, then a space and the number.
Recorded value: mmHg 135
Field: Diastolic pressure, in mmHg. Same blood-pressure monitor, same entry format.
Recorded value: mmHg 107
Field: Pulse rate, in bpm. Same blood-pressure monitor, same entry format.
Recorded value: bpm 78
